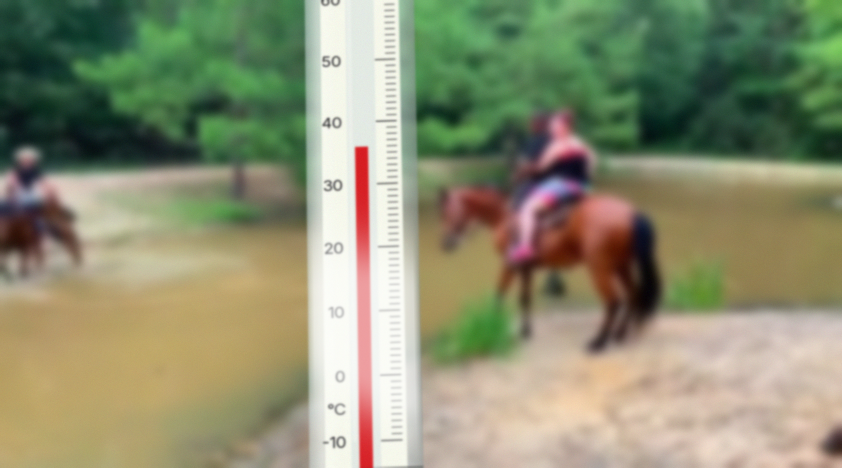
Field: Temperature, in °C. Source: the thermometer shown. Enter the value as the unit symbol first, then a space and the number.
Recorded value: °C 36
